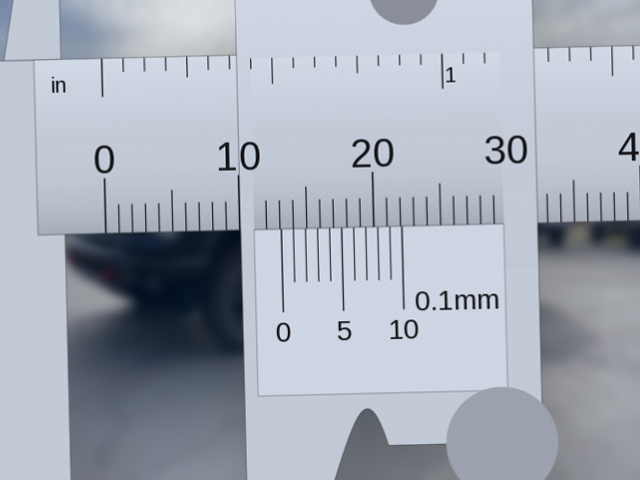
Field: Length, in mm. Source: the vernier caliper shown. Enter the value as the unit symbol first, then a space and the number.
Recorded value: mm 13.1
